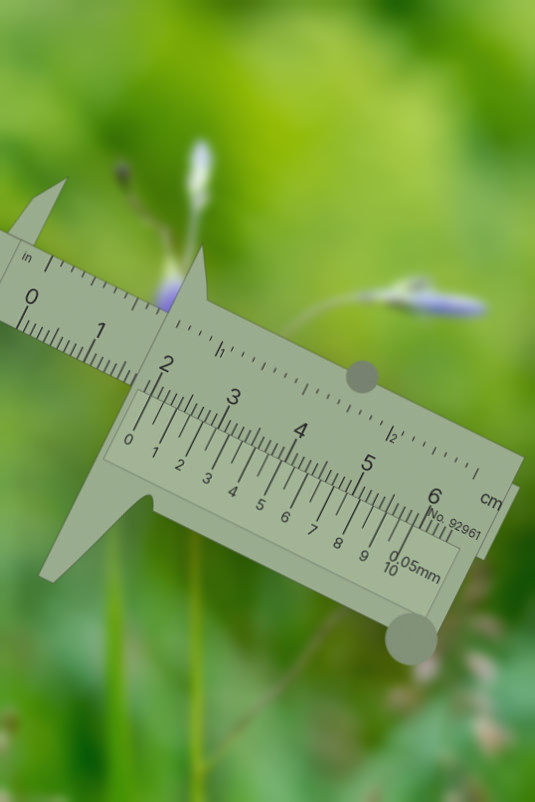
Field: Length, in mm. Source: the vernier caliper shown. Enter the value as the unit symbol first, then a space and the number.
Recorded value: mm 20.0
